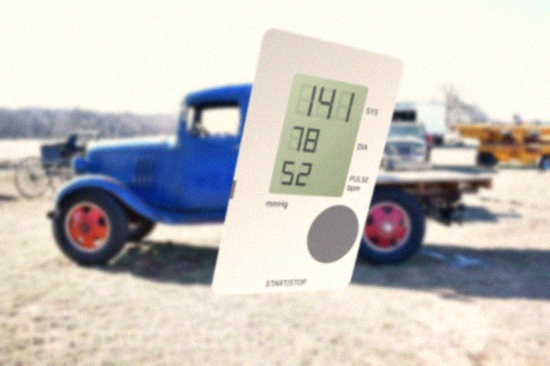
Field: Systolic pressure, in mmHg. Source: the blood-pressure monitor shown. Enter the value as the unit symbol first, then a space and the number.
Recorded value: mmHg 141
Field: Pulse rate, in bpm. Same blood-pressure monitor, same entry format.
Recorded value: bpm 52
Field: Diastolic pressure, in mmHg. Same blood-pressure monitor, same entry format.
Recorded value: mmHg 78
